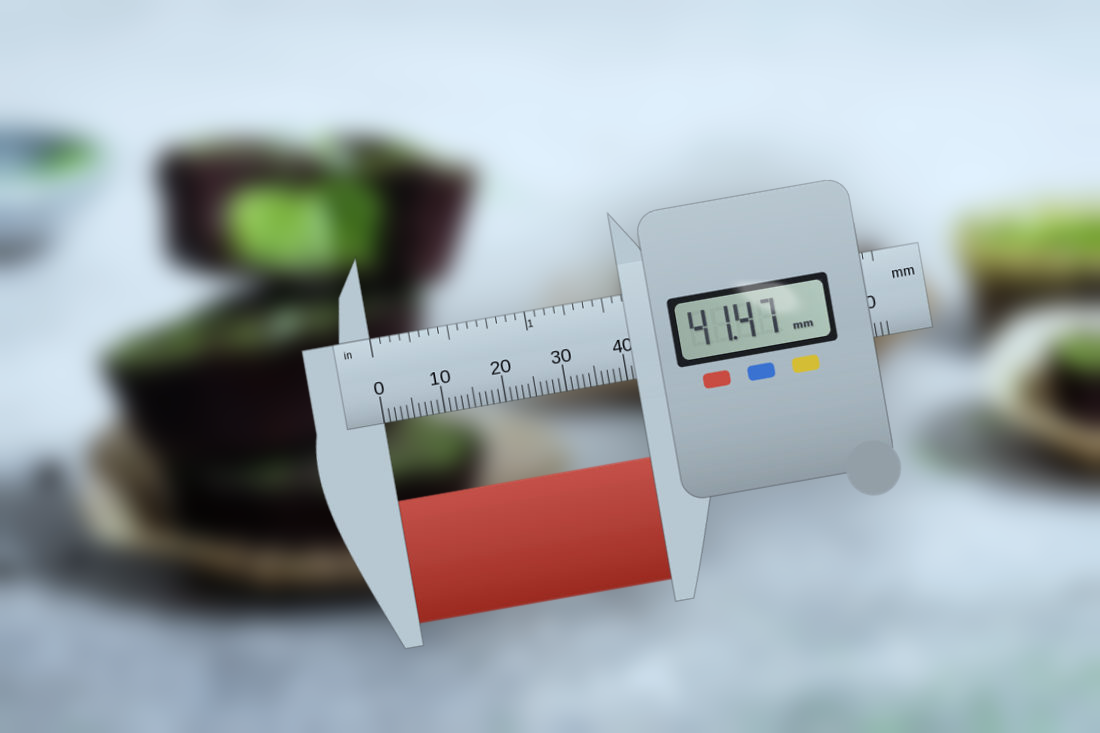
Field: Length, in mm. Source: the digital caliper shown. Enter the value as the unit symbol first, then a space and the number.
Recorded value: mm 41.47
